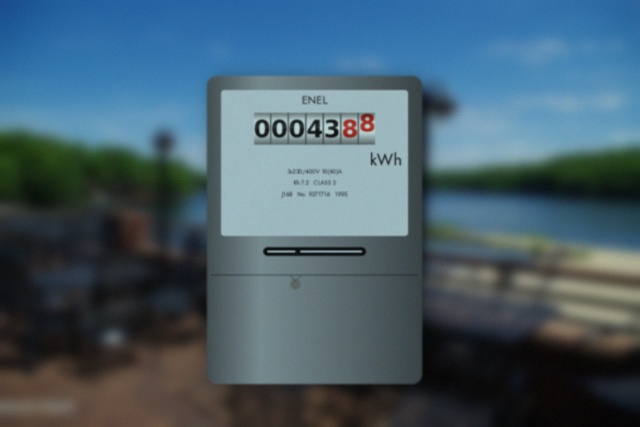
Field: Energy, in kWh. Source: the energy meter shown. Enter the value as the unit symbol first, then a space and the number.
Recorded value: kWh 43.88
